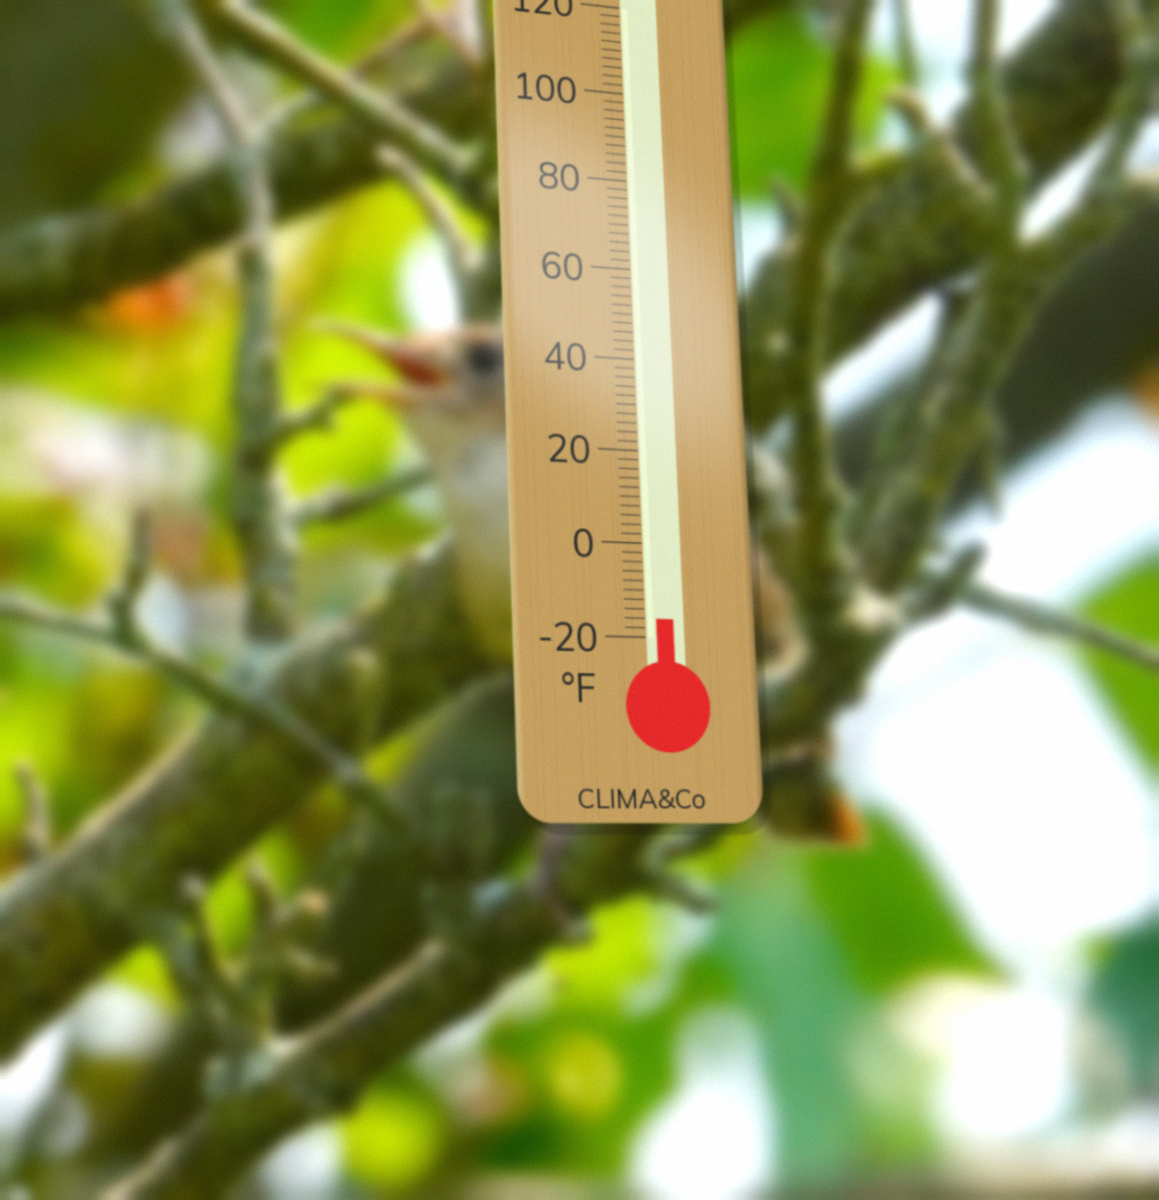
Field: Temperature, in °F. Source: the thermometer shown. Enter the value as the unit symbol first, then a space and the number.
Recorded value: °F -16
